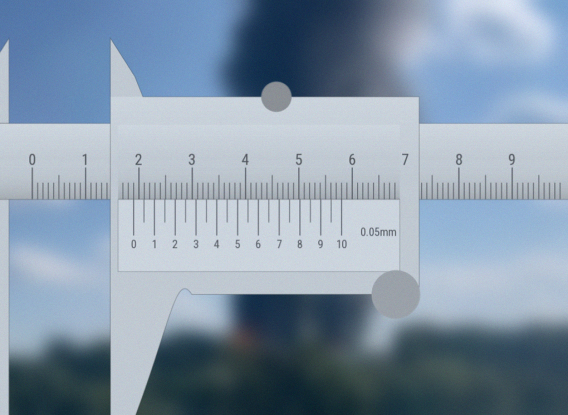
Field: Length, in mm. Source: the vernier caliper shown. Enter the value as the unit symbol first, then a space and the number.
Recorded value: mm 19.0
